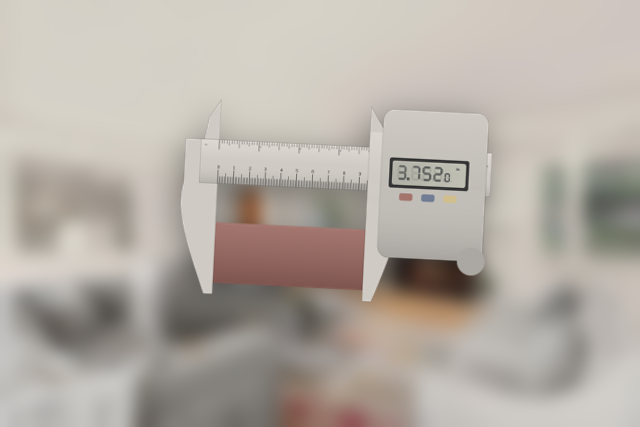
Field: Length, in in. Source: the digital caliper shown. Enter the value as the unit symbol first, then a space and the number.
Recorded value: in 3.7520
